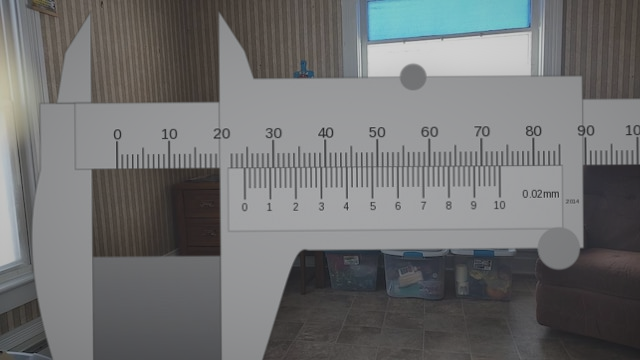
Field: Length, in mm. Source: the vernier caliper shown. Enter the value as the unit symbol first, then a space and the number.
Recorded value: mm 24.5
